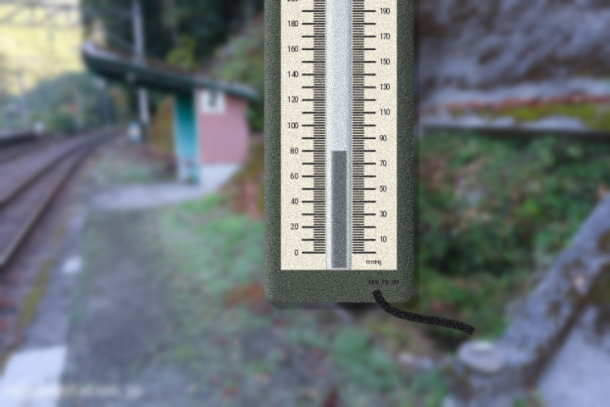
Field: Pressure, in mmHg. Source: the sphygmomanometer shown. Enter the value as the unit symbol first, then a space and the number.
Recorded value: mmHg 80
